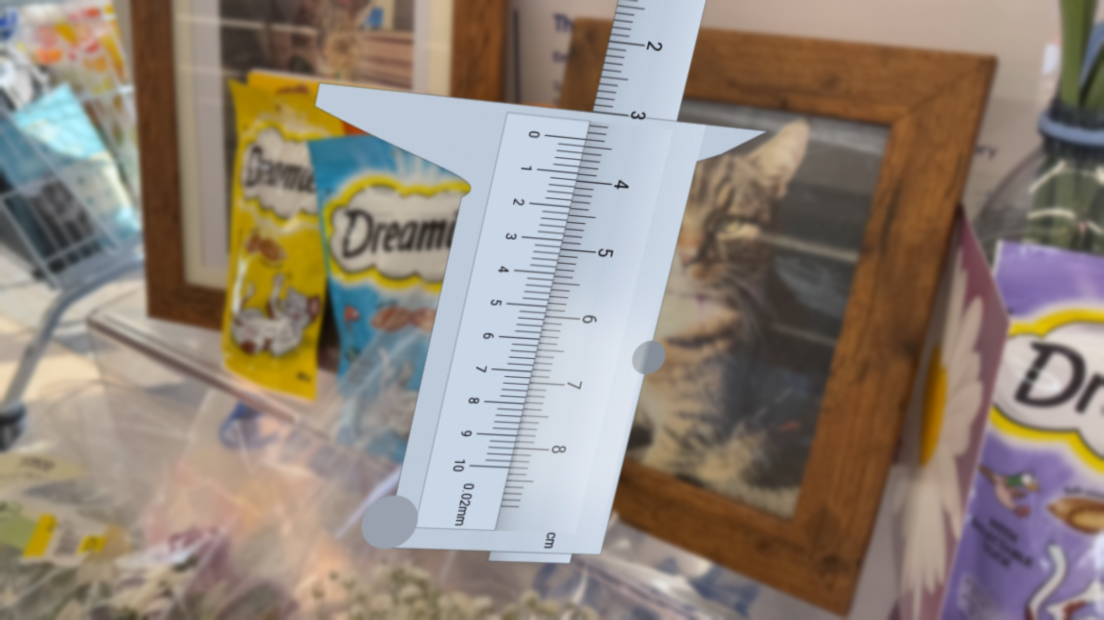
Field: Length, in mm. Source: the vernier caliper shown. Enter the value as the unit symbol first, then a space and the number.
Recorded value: mm 34.0
